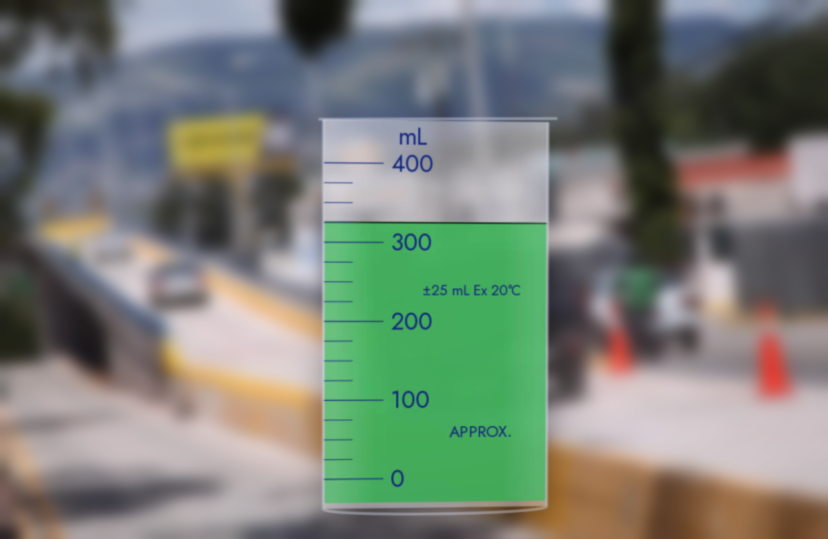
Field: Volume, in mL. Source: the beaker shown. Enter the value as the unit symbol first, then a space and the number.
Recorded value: mL 325
